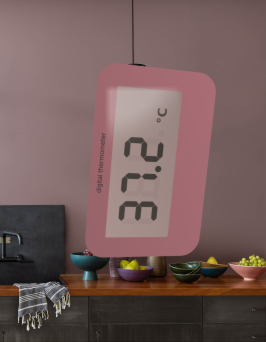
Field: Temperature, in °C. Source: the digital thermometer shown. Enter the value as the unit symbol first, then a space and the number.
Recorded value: °C 37.2
